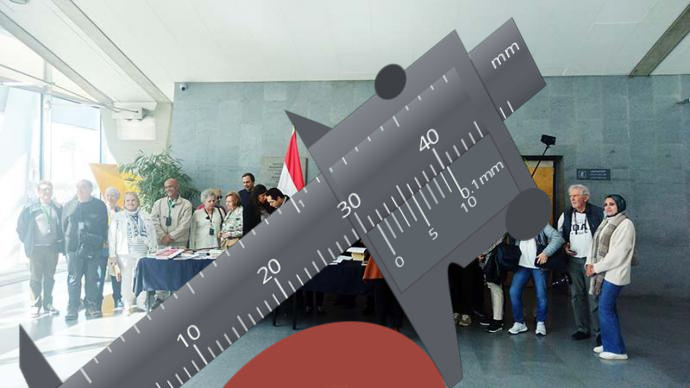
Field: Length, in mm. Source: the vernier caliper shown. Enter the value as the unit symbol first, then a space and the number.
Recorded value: mm 31.4
